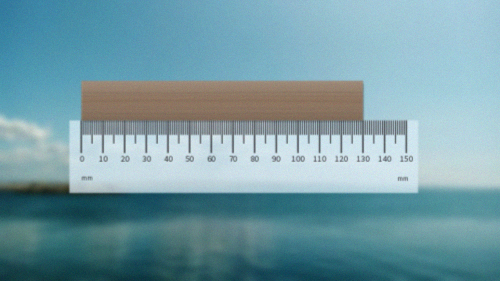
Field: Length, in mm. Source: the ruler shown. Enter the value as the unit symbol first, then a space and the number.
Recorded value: mm 130
